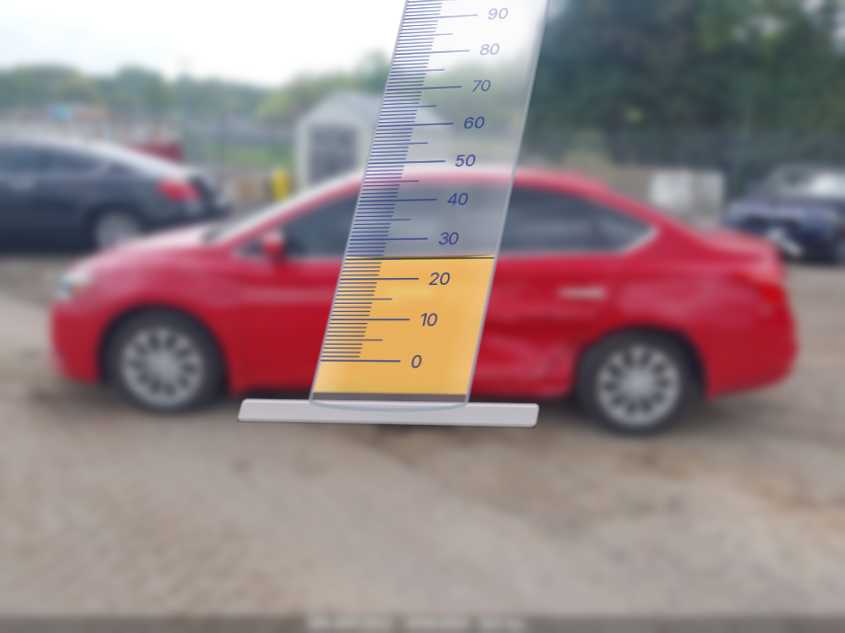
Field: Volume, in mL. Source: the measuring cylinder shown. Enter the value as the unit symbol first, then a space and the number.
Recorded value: mL 25
